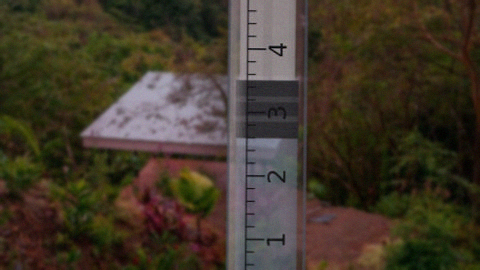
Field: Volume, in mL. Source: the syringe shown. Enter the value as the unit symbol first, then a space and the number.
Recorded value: mL 2.6
